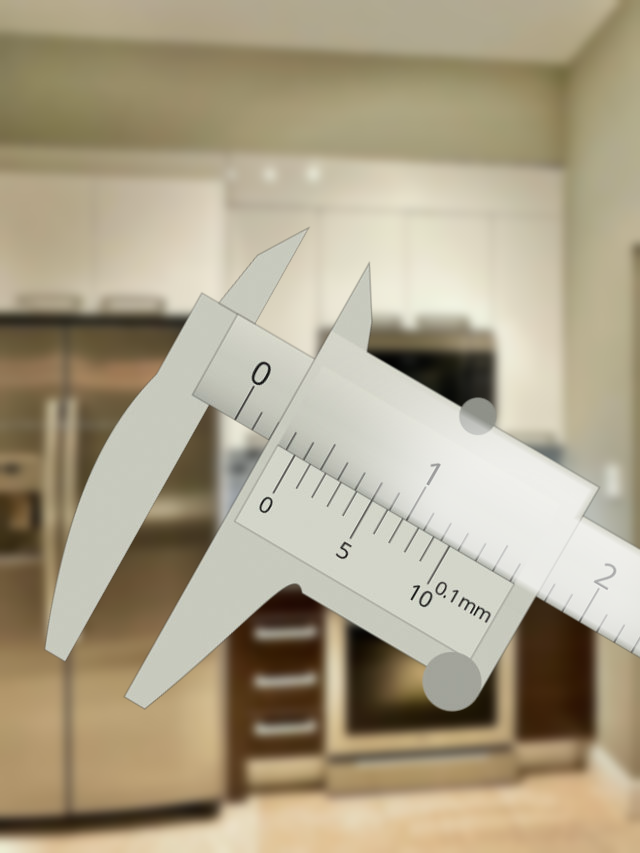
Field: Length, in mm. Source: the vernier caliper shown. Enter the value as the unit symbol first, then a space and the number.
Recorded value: mm 3.5
